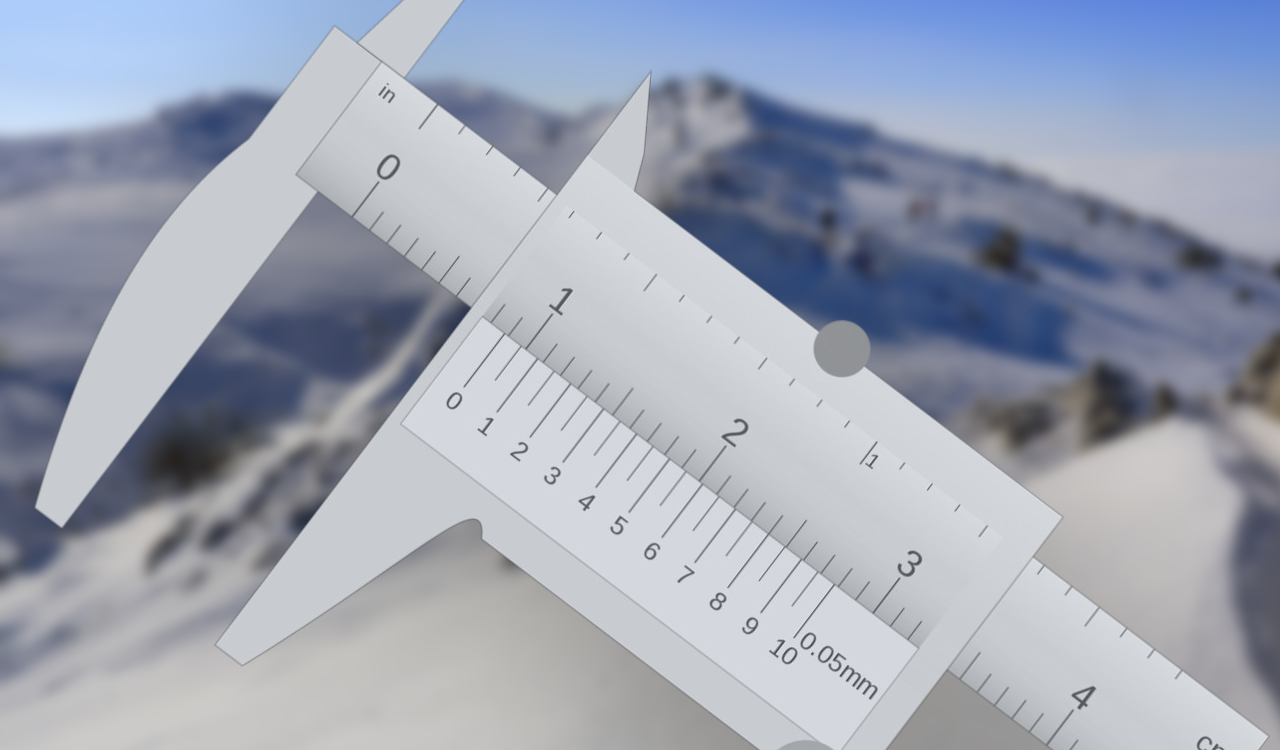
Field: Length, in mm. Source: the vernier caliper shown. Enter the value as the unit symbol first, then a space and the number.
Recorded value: mm 8.8
